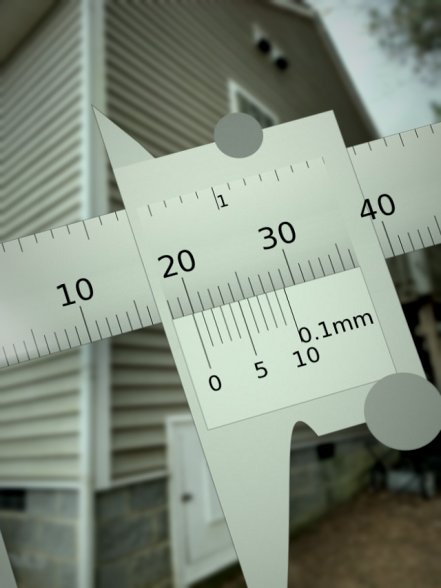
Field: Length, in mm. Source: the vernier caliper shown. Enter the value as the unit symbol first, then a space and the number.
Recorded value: mm 19.9
